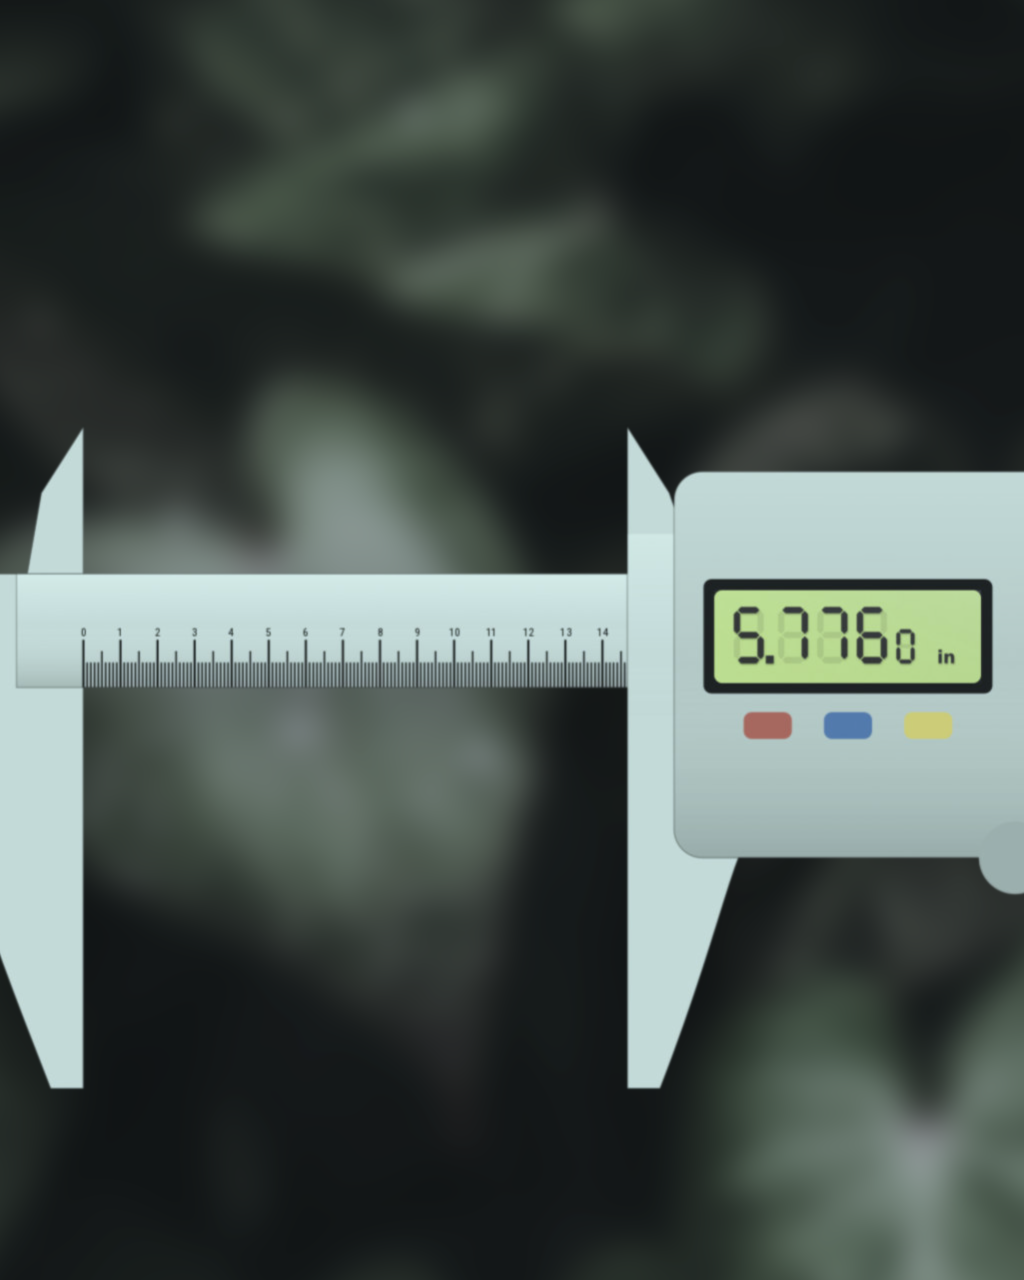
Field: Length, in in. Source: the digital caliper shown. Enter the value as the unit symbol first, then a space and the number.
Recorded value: in 5.7760
